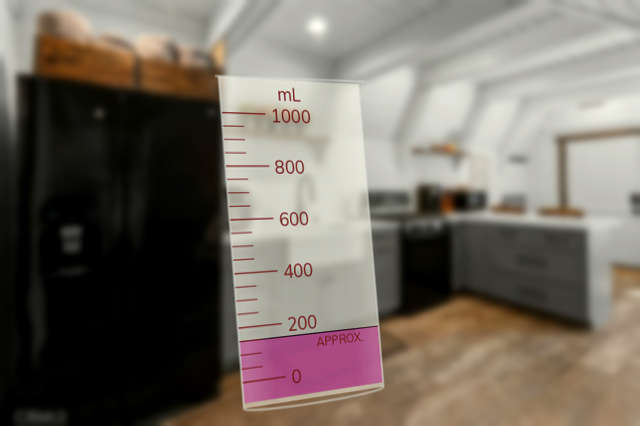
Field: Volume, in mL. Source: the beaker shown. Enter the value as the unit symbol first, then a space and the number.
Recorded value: mL 150
